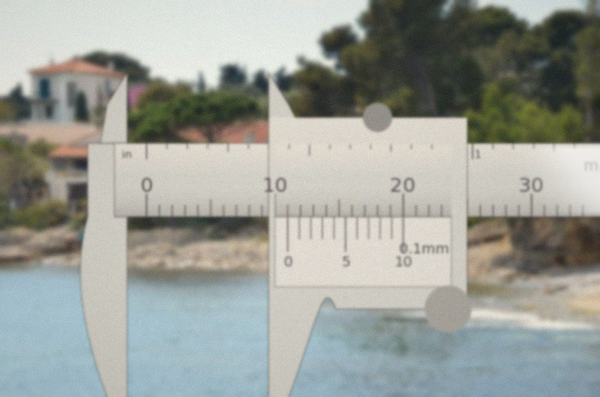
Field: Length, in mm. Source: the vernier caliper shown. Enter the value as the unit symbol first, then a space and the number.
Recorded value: mm 11.0
